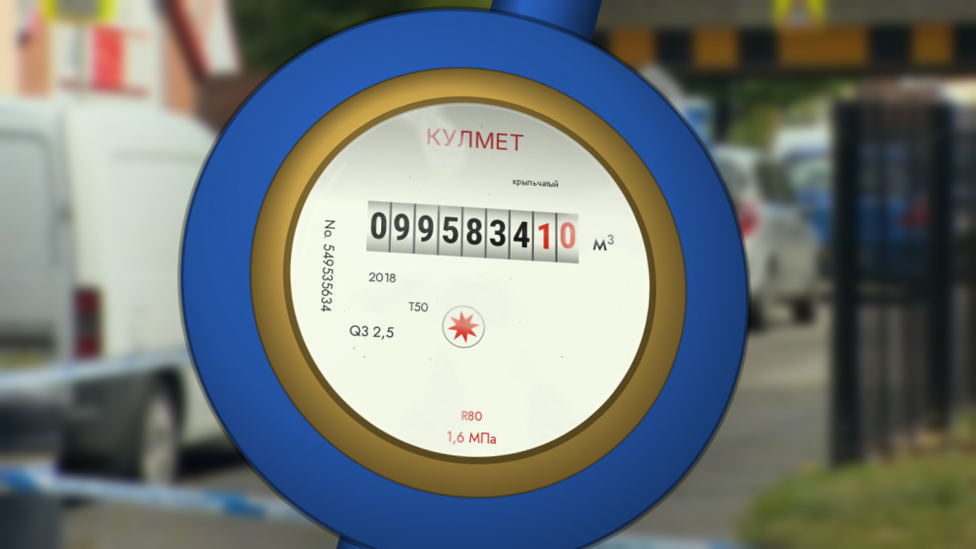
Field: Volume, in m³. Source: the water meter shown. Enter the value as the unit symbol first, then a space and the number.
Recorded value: m³ 995834.10
